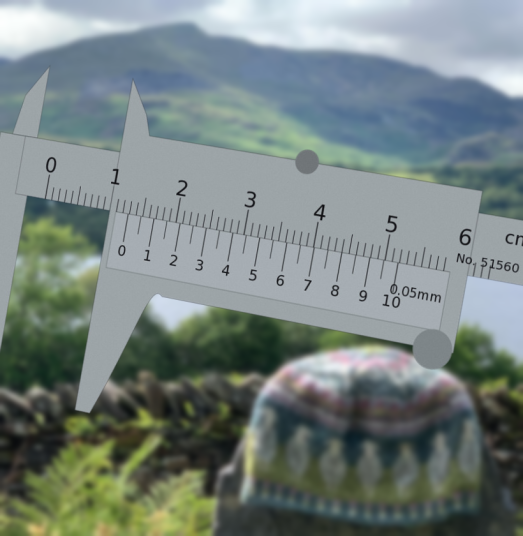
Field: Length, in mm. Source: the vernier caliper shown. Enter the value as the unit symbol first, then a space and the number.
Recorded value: mm 12.8
